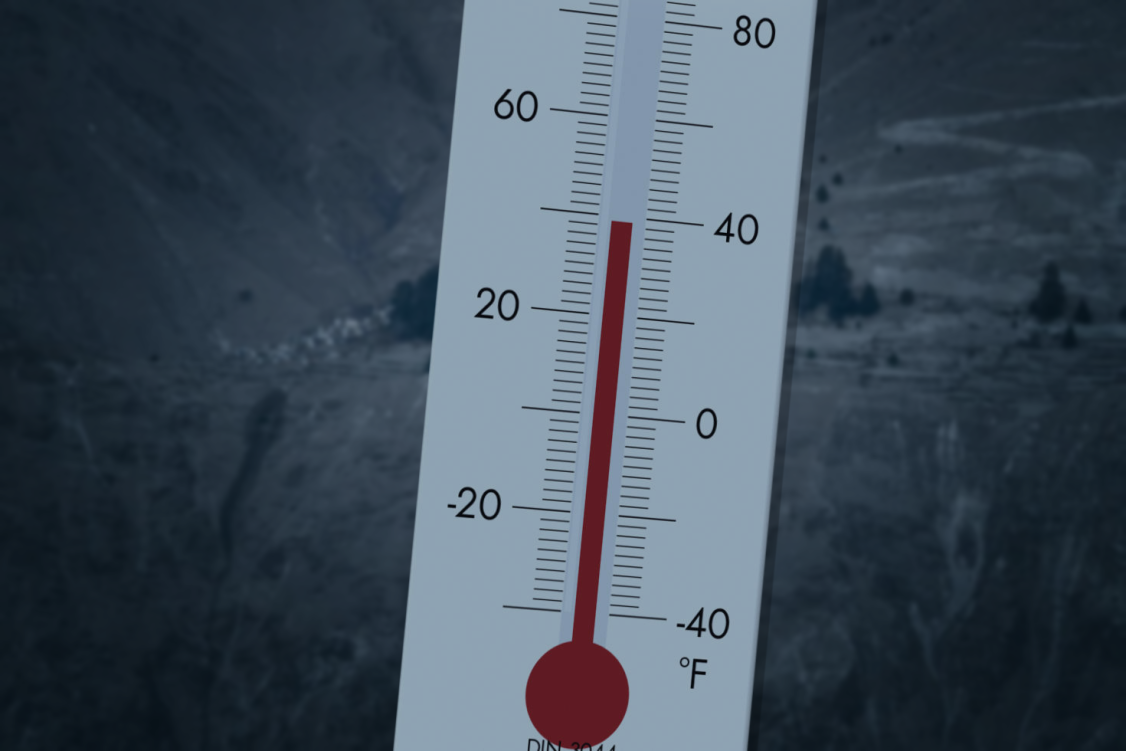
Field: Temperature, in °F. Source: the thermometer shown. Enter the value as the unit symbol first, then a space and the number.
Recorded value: °F 39
